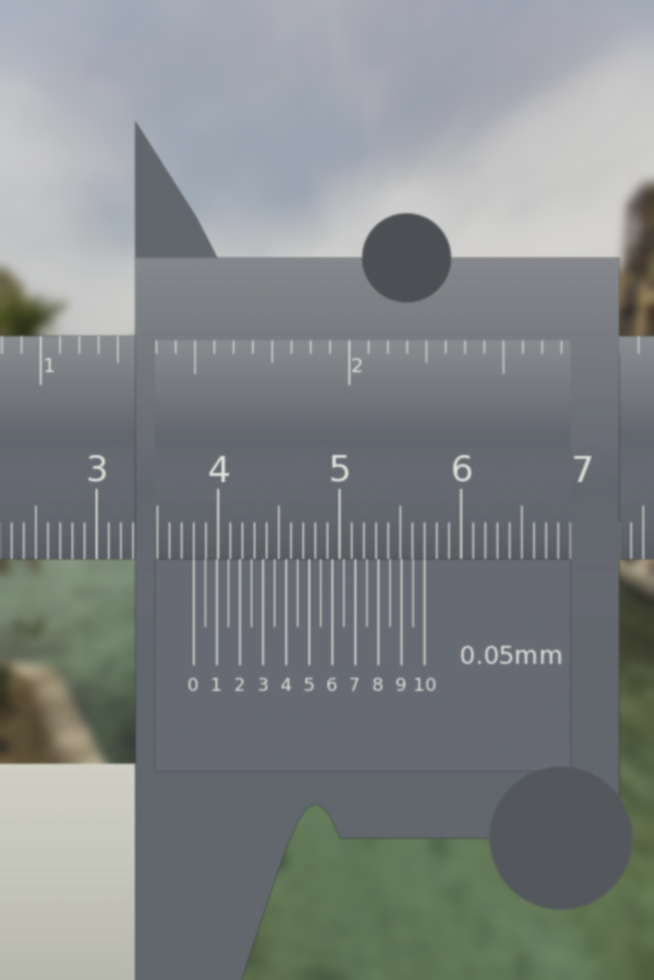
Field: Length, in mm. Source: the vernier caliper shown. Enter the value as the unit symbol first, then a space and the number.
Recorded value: mm 38.0
